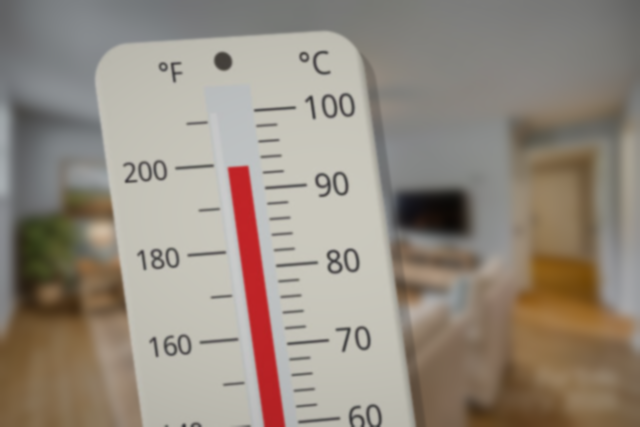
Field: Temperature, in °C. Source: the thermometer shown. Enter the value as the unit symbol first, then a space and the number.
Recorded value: °C 93
